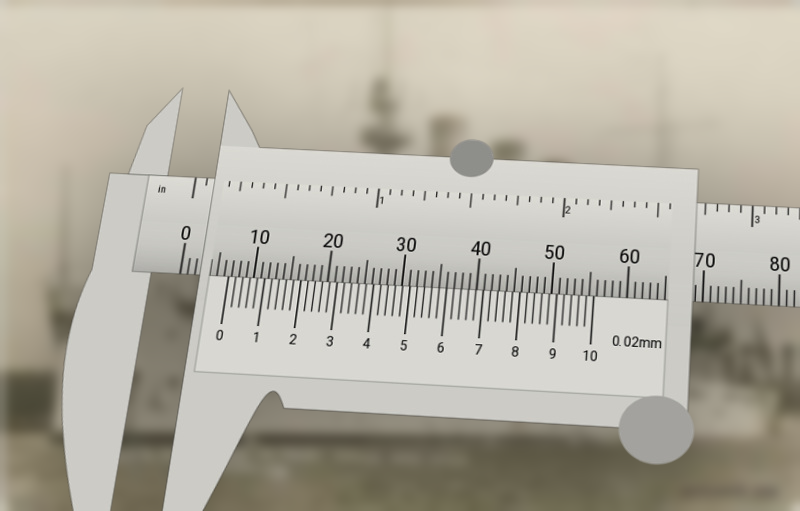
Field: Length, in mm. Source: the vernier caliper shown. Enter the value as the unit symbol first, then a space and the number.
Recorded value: mm 6.6
